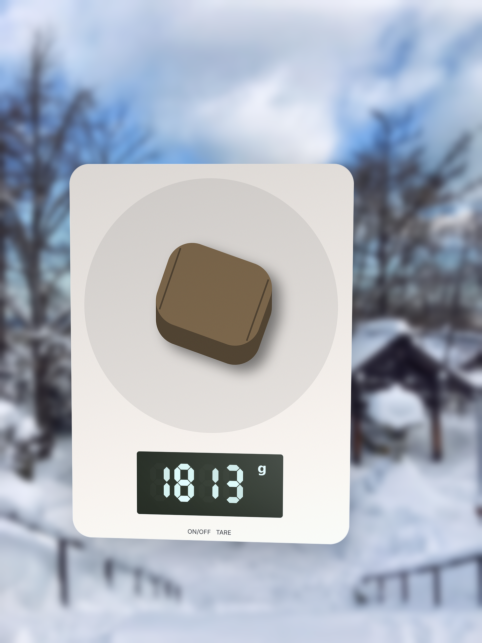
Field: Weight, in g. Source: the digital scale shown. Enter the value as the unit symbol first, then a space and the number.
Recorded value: g 1813
